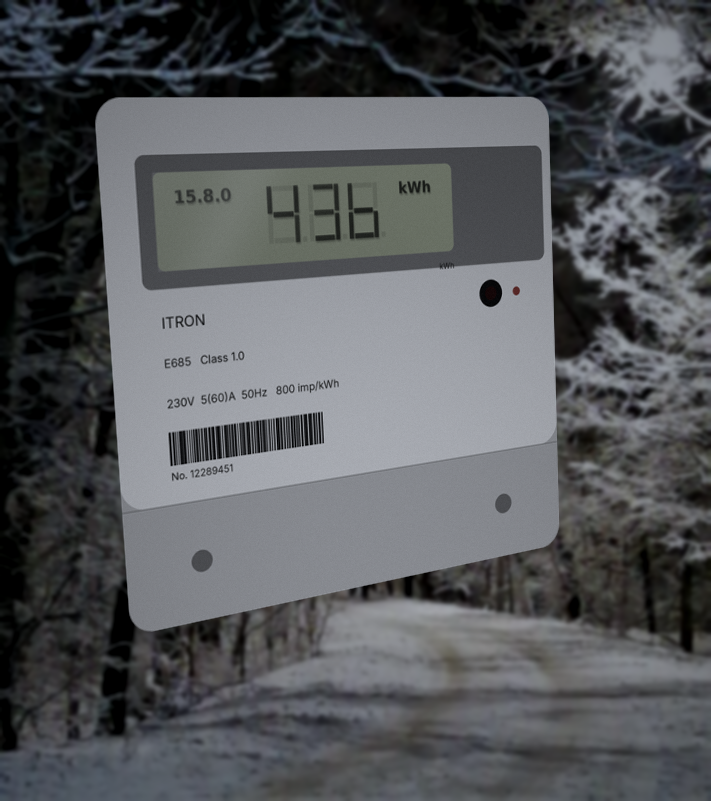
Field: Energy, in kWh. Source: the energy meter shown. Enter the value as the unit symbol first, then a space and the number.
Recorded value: kWh 436
